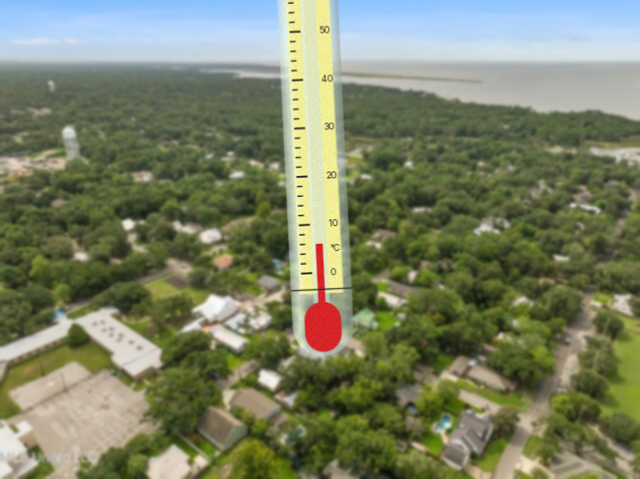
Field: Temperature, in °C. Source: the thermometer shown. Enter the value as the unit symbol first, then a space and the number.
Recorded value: °C 6
